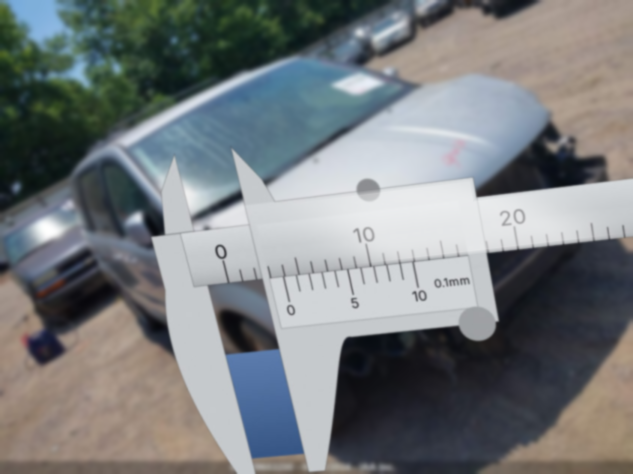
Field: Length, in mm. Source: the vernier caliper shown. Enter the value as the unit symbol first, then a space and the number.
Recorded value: mm 3.9
